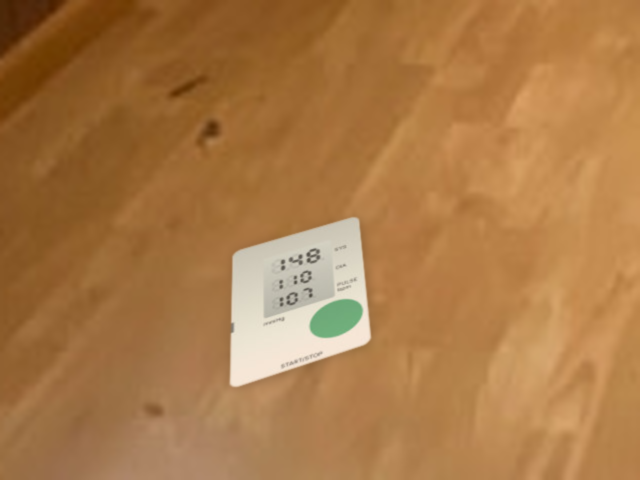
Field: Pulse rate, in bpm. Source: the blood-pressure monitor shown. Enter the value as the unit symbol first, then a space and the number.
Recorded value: bpm 107
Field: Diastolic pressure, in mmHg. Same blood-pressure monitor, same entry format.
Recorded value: mmHg 110
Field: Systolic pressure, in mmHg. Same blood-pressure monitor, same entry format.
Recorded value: mmHg 148
